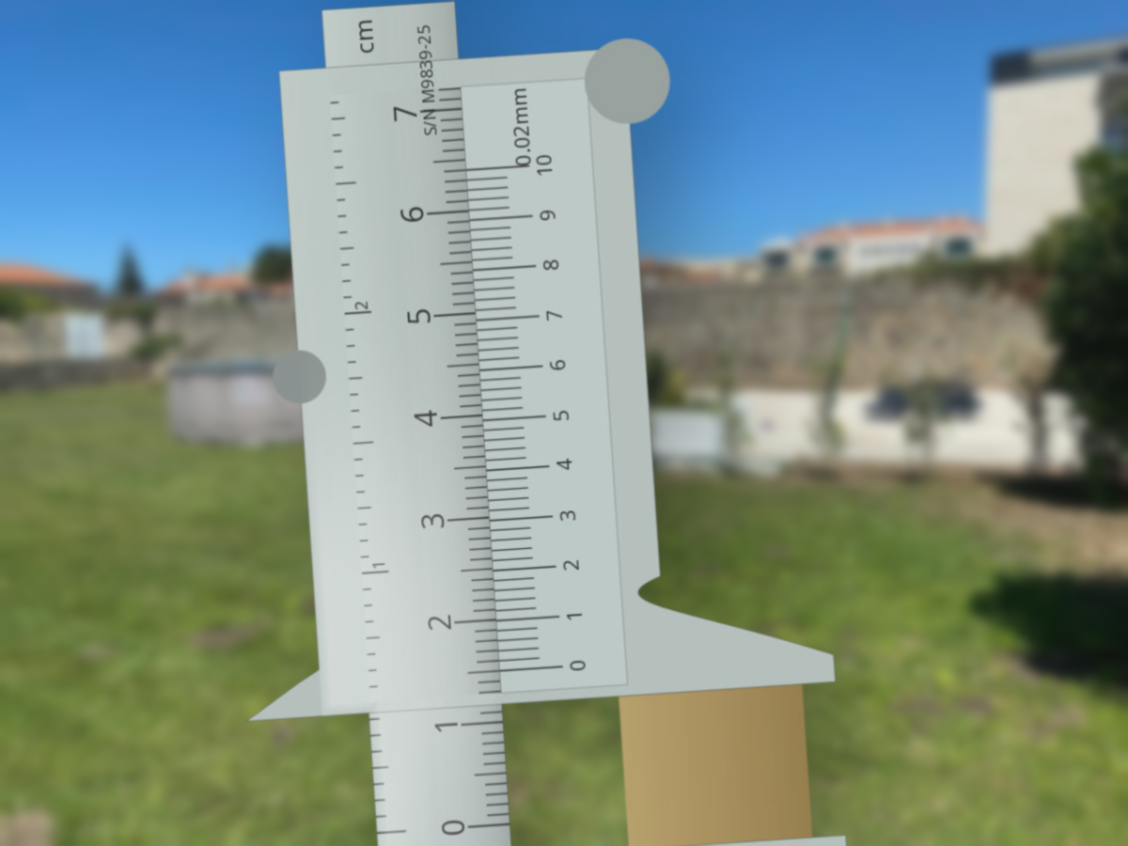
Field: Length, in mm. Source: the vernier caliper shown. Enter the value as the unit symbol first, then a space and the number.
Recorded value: mm 15.0
